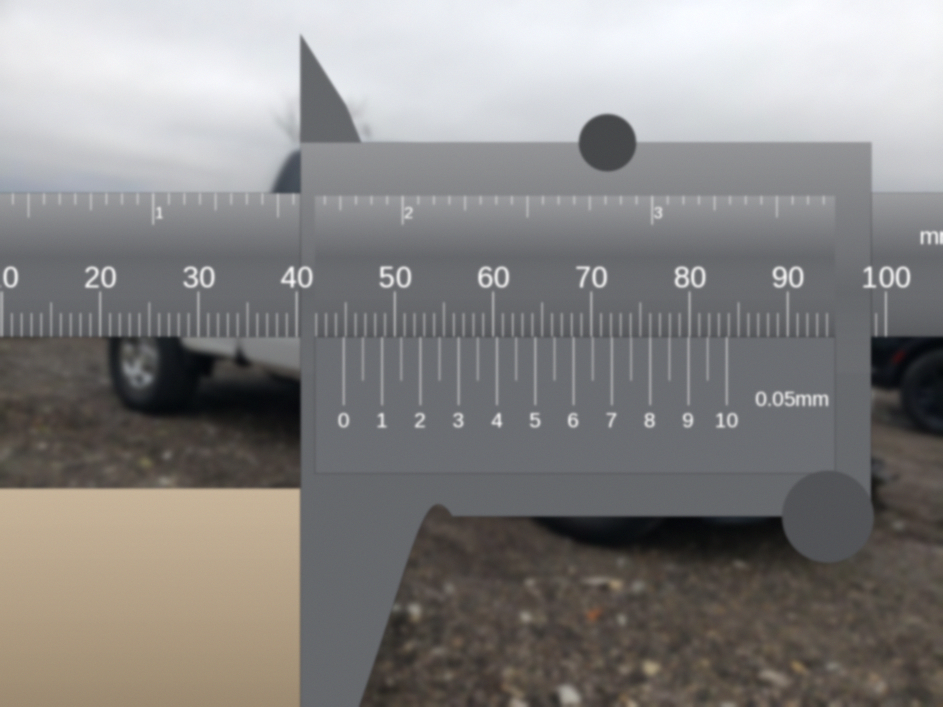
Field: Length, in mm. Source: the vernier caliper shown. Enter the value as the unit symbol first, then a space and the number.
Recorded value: mm 44.8
